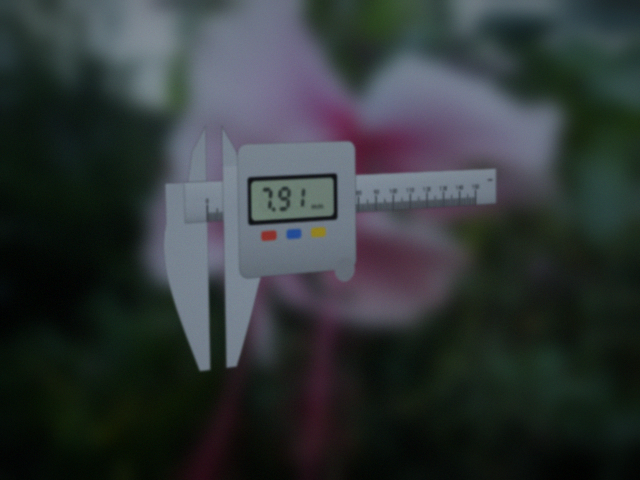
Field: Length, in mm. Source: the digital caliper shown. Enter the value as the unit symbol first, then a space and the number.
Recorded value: mm 7.91
